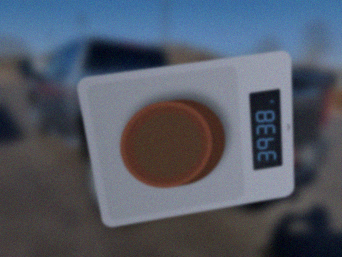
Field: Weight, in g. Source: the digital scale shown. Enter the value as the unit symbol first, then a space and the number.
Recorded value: g 3938
